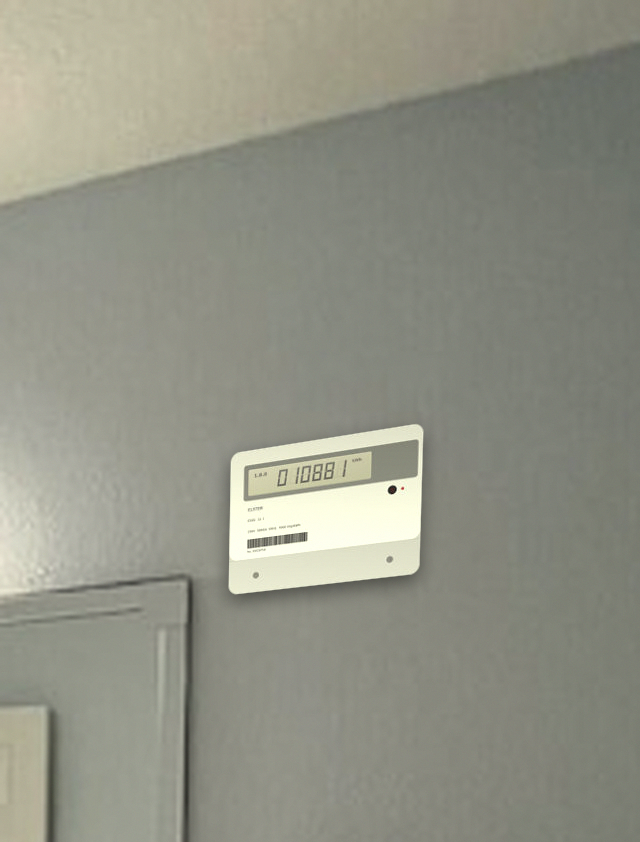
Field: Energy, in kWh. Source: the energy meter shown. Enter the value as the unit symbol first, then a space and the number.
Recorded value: kWh 10881
